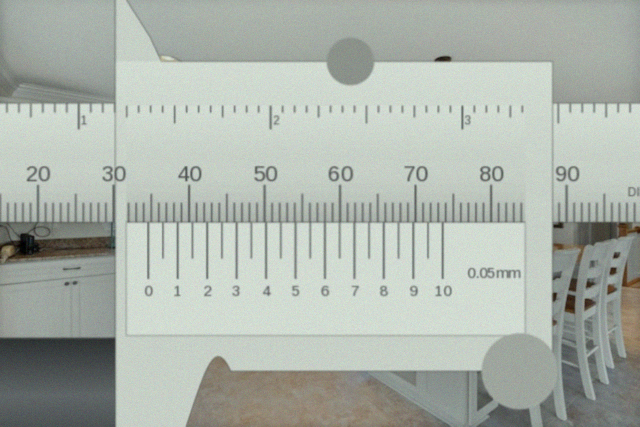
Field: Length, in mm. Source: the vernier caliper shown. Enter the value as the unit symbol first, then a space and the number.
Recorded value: mm 34.6
